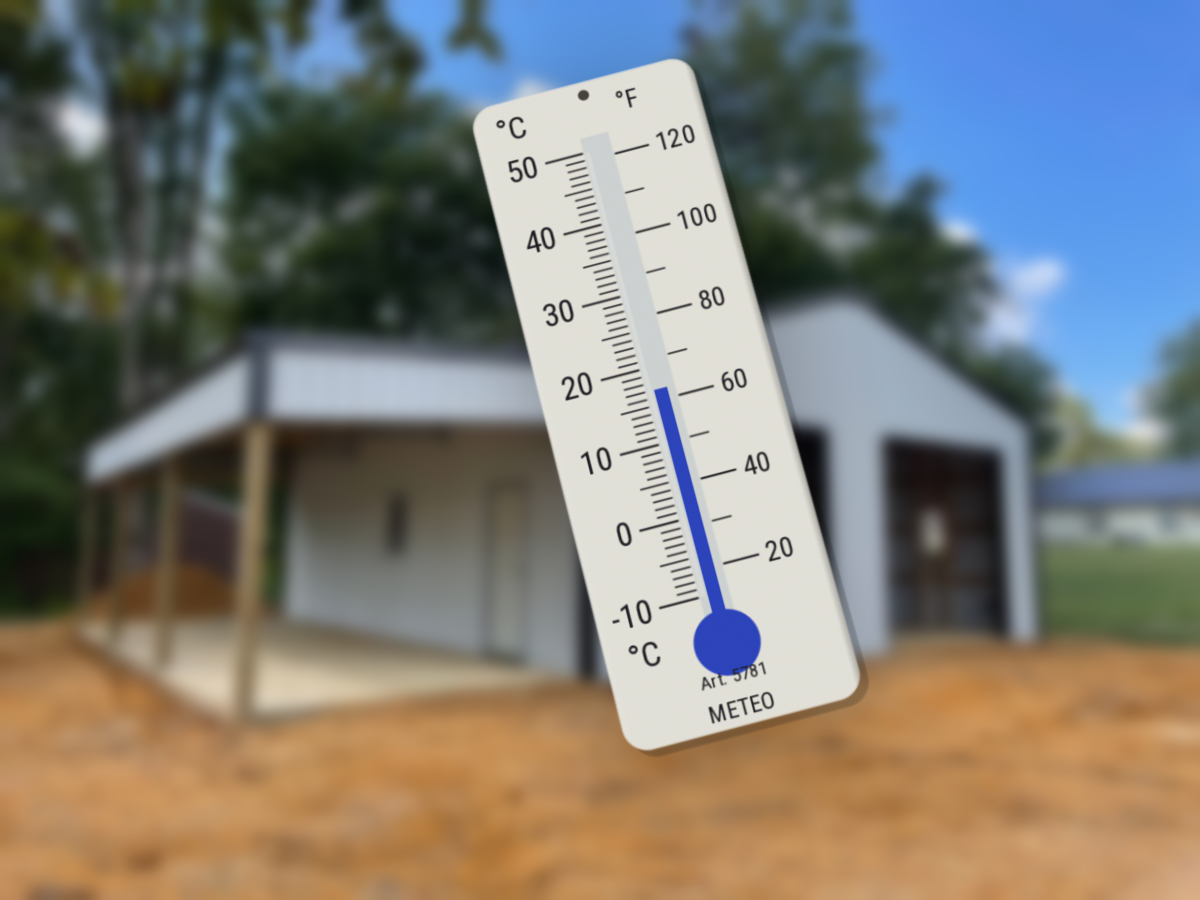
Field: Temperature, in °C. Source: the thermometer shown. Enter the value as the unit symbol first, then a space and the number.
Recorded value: °C 17
